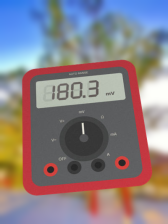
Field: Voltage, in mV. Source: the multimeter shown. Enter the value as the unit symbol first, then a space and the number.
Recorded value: mV 180.3
